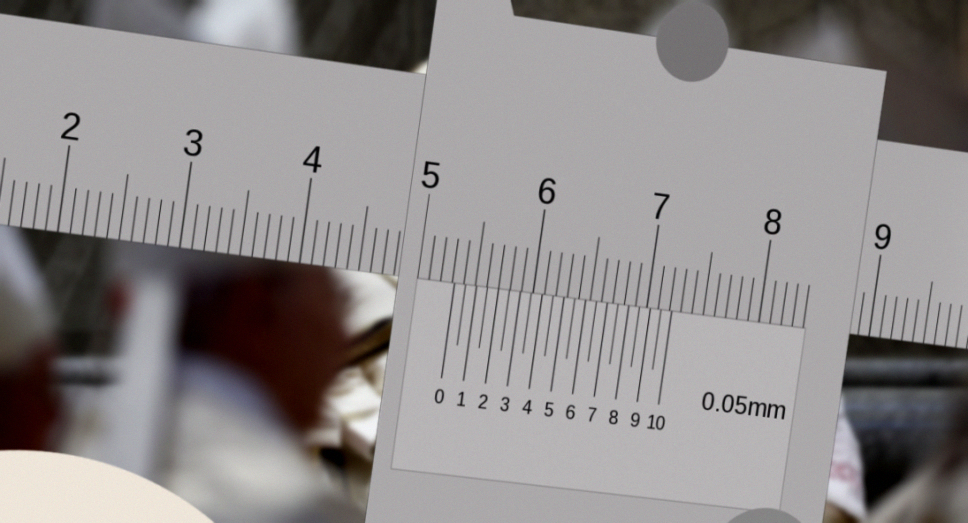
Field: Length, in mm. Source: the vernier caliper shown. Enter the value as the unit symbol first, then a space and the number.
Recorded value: mm 53.2
